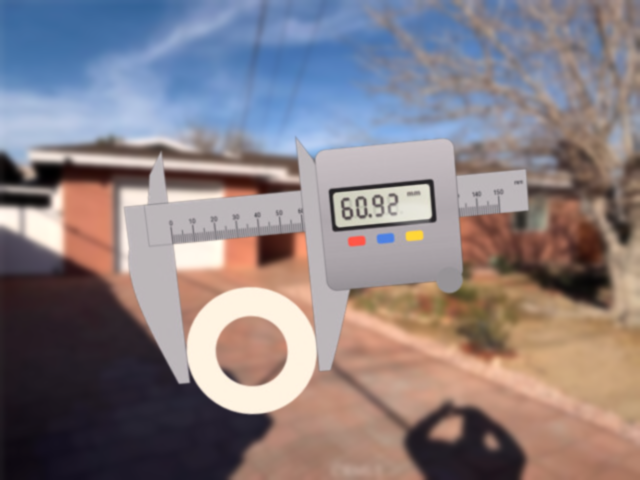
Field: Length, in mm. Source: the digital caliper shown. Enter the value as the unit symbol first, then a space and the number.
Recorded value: mm 60.92
